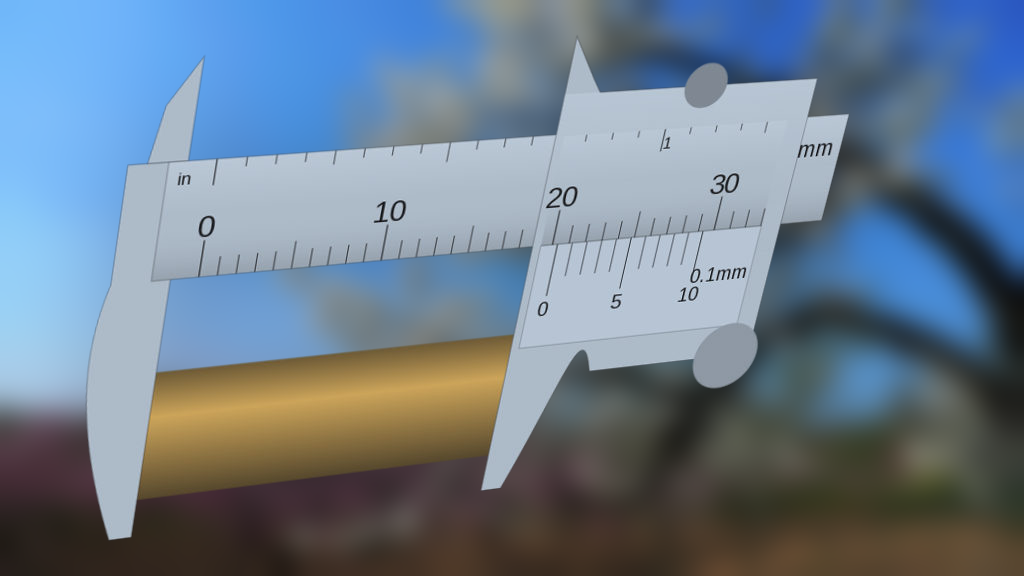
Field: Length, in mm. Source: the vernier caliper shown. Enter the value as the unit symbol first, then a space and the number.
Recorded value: mm 20.3
